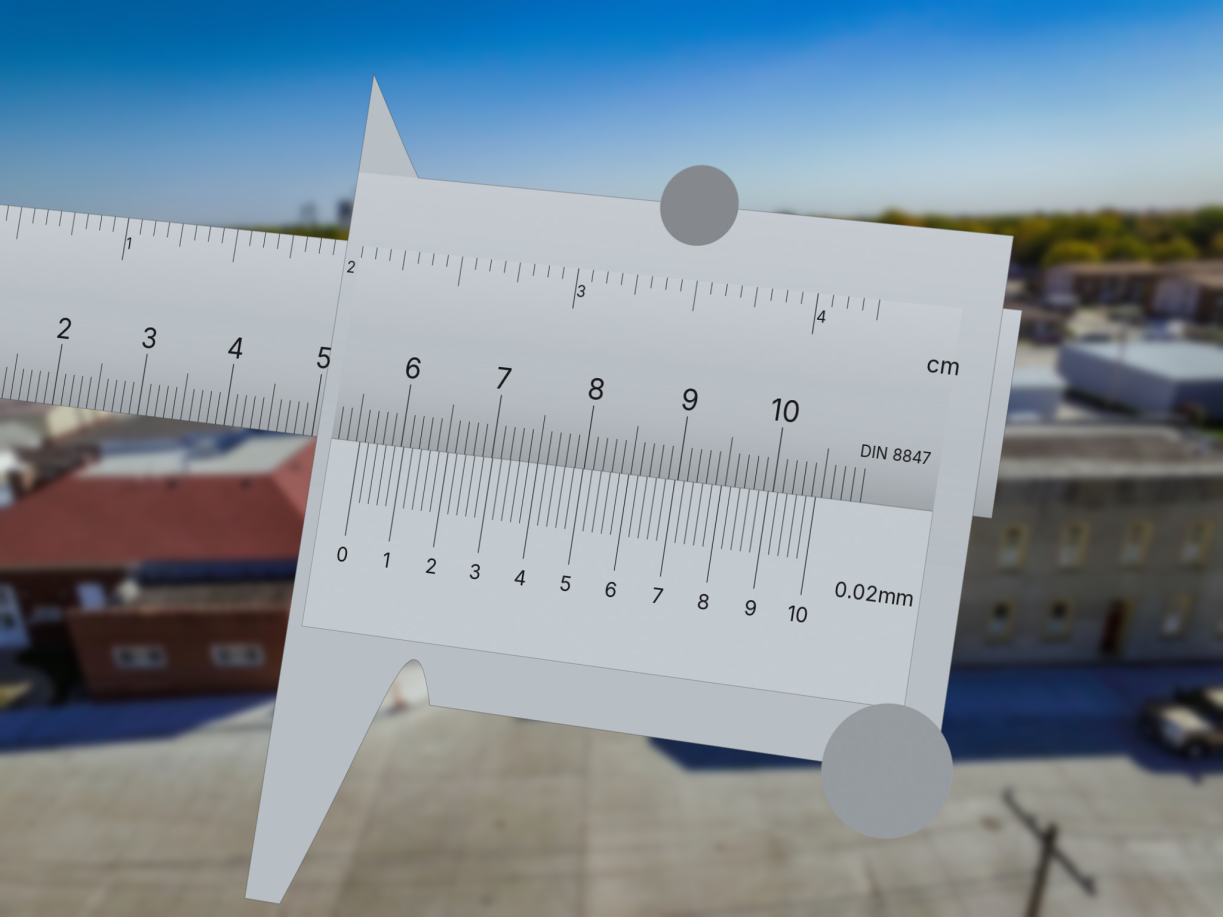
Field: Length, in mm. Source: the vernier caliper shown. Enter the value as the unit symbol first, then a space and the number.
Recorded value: mm 55.4
